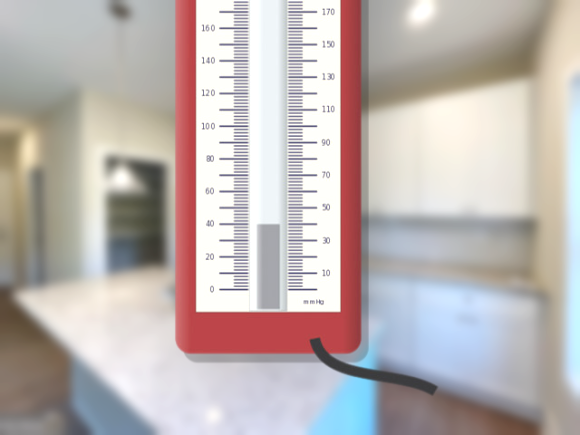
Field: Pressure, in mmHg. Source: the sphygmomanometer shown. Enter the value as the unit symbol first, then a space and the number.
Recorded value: mmHg 40
